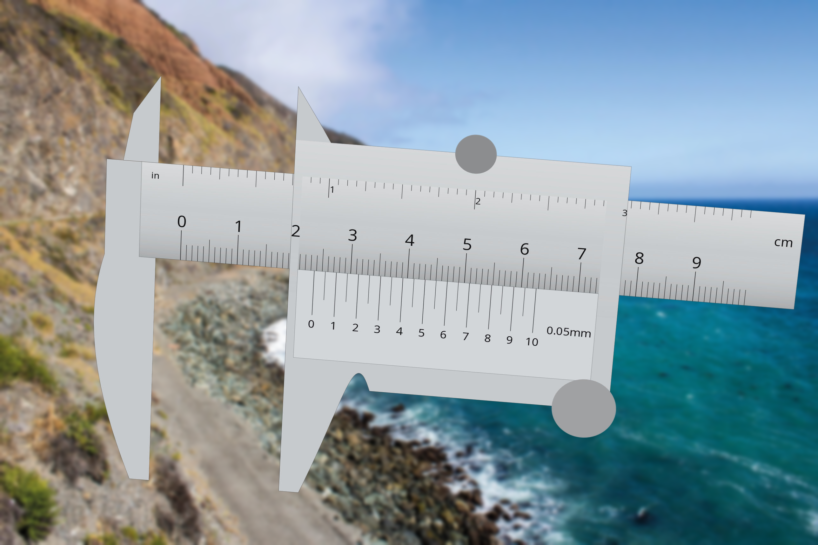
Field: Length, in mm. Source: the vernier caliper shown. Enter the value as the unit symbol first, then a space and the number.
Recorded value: mm 23.6
